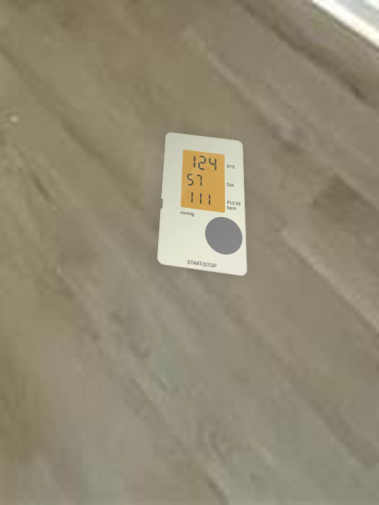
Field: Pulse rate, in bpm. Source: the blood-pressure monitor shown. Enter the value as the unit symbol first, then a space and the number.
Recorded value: bpm 111
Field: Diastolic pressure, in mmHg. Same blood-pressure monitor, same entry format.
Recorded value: mmHg 57
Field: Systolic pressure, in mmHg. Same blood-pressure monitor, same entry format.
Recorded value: mmHg 124
